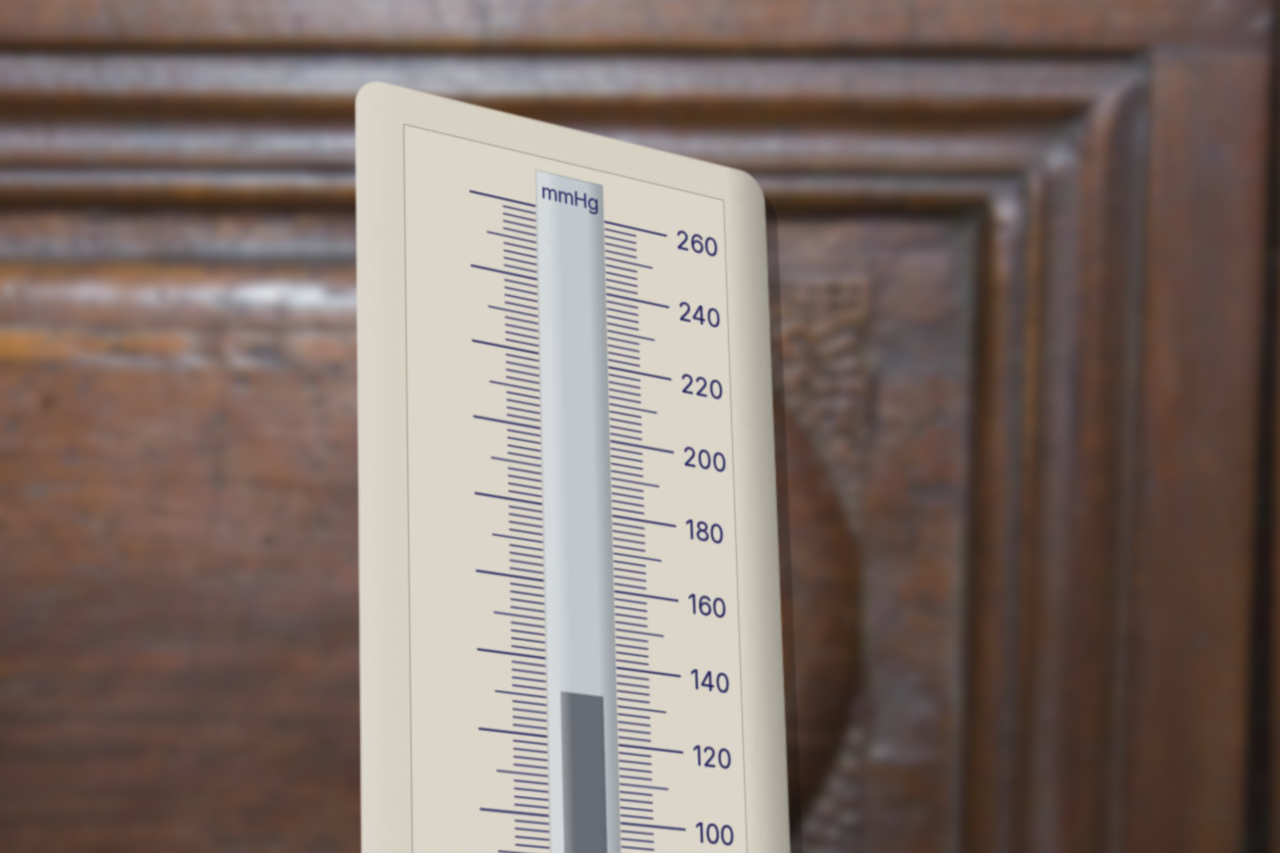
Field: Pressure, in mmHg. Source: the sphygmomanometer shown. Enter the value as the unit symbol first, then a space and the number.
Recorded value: mmHg 132
